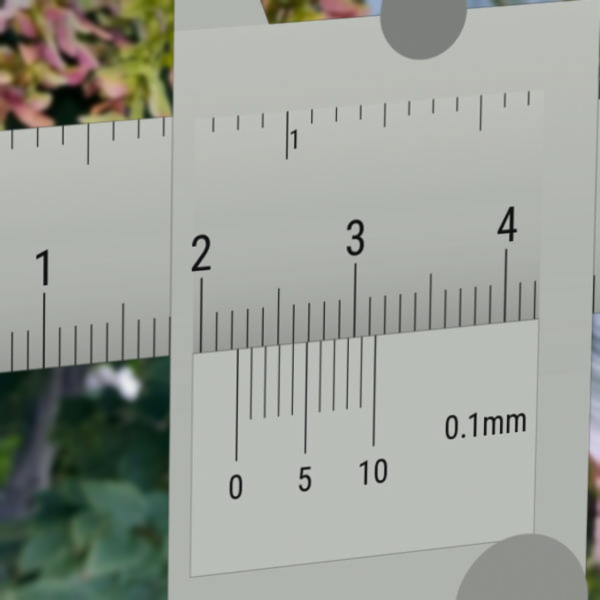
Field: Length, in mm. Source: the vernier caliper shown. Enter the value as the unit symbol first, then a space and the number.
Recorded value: mm 22.4
